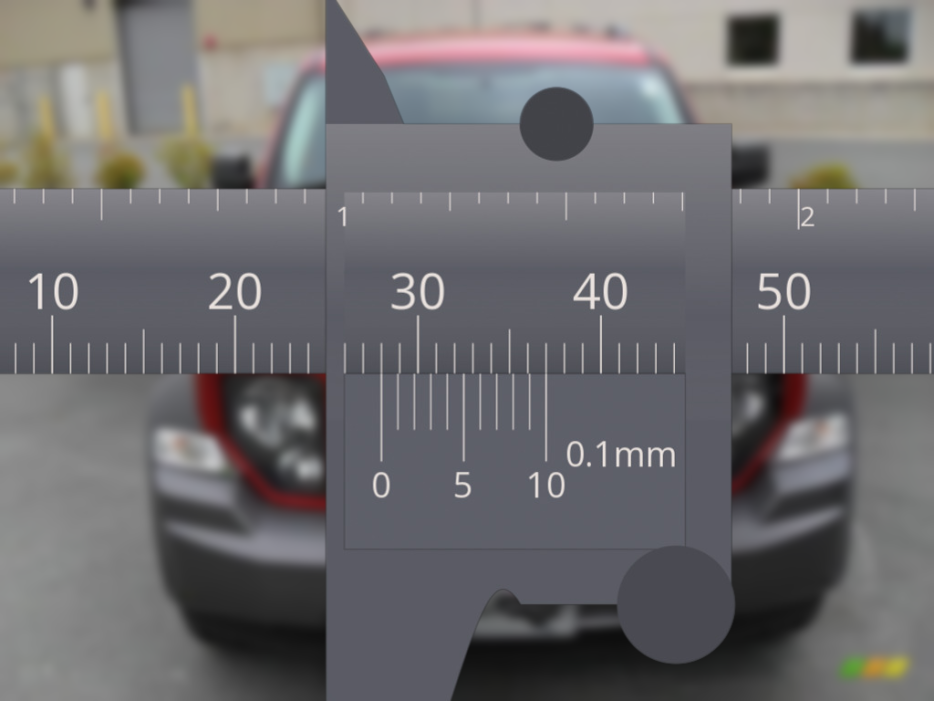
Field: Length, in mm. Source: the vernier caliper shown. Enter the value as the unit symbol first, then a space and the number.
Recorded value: mm 28.0
